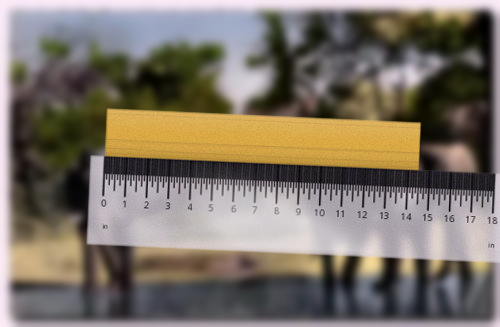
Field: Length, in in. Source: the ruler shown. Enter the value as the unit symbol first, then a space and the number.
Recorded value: in 14.5
